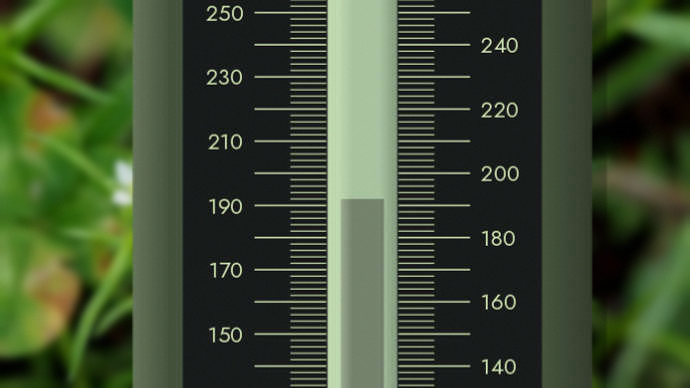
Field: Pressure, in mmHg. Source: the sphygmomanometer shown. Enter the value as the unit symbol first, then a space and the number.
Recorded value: mmHg 192
